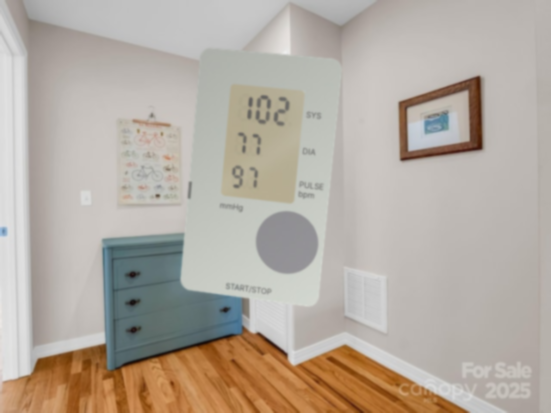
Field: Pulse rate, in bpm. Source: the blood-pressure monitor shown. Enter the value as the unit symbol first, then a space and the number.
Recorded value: bpm 97
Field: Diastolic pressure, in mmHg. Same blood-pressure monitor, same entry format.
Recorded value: mmHg 77
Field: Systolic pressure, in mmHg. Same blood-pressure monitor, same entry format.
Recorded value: mmHg 102
